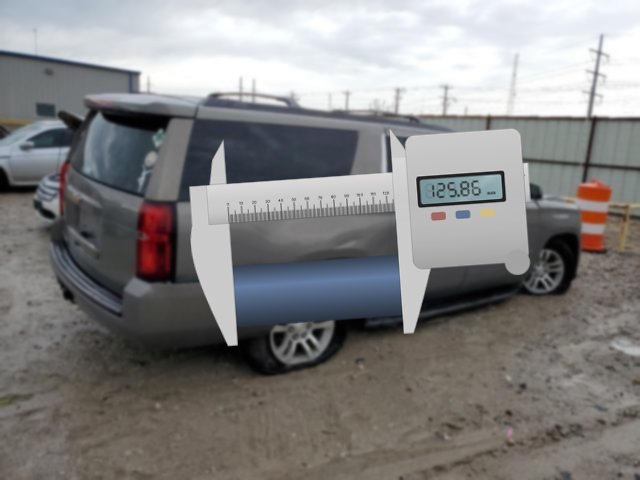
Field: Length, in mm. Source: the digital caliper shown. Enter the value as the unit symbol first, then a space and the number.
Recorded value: mm 125.86
